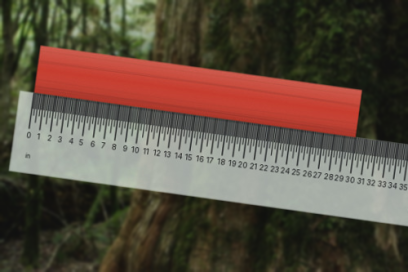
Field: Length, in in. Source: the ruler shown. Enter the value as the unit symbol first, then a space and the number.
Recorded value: in 30
